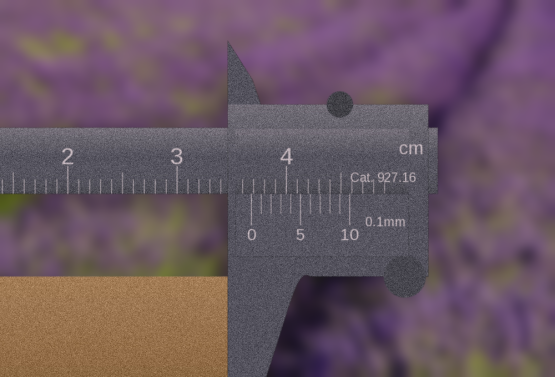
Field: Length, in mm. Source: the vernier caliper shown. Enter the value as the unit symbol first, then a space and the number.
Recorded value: mm 36.8
